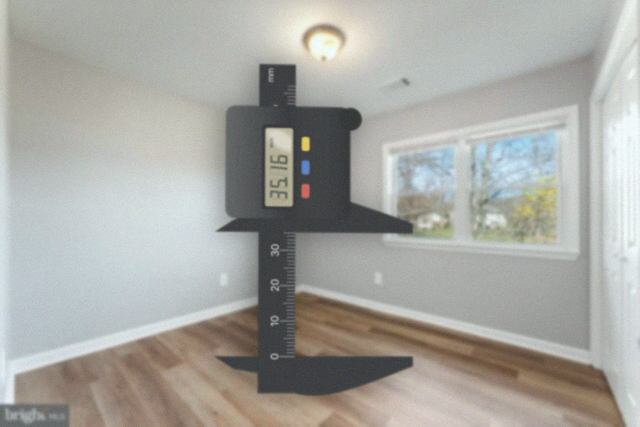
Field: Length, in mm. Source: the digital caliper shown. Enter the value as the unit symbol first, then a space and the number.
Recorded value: mm 35.16
